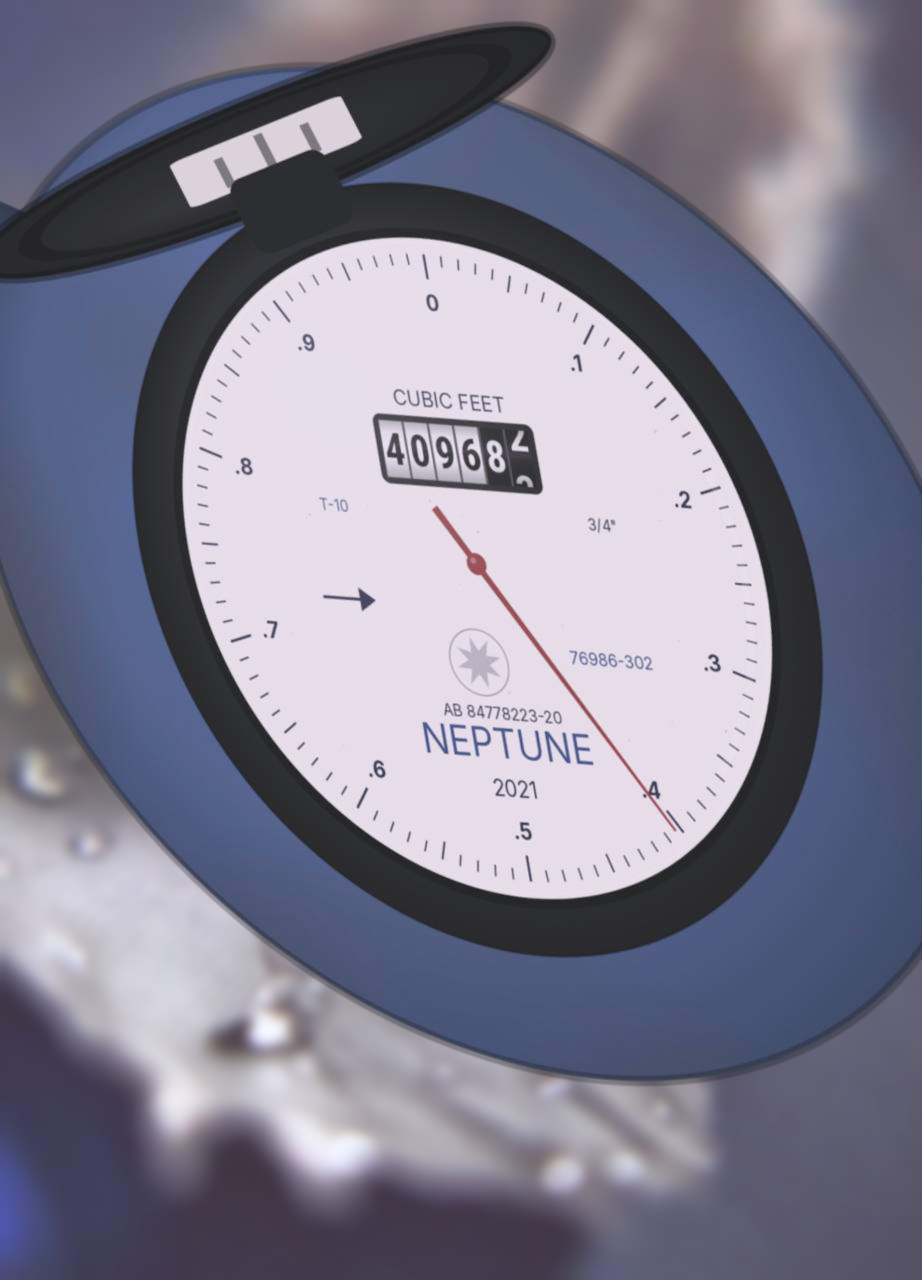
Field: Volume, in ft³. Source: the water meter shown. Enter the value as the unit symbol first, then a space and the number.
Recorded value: ft³ 409682.40
